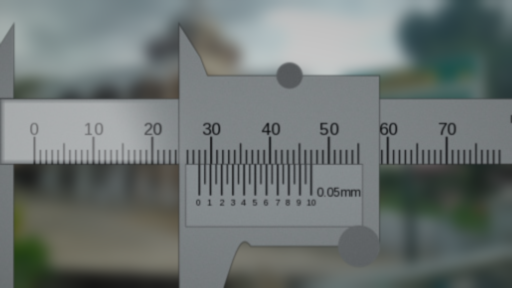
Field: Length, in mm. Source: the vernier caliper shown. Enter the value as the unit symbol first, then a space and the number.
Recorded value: mm 28.0
